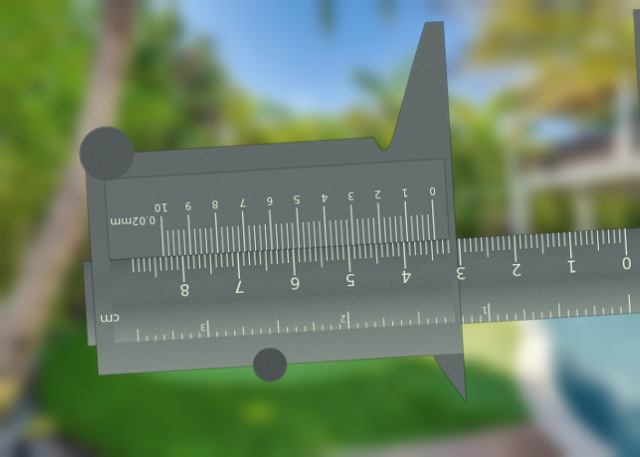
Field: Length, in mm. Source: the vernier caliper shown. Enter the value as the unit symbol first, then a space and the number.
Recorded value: mm 34.4
